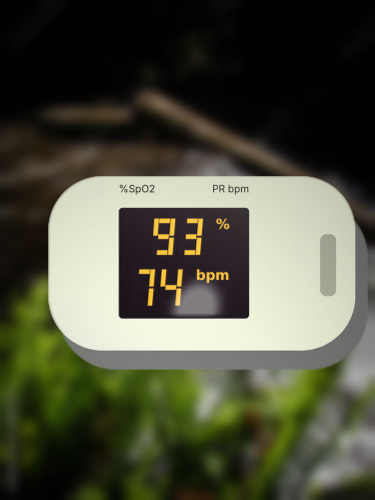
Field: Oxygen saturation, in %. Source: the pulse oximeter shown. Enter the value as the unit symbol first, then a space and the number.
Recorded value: % 93
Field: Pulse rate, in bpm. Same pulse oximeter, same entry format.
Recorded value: bpm 74
